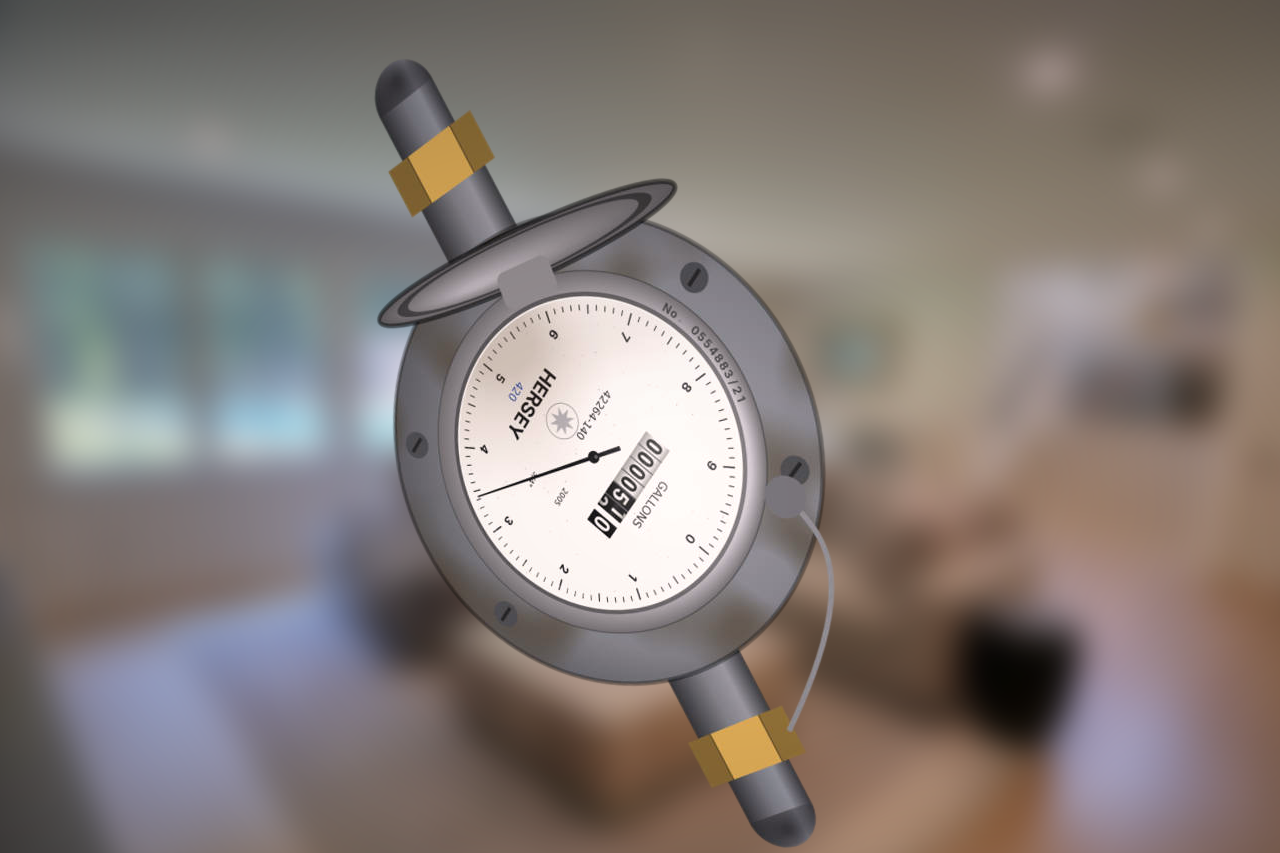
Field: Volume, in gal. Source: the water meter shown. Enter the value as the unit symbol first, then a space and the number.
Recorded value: gal 513.4
